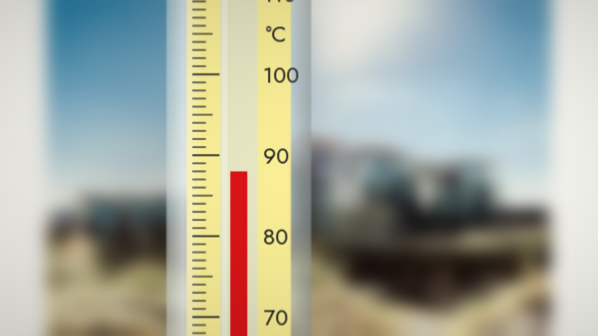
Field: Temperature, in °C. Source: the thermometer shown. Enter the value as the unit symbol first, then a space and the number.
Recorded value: °C 88
